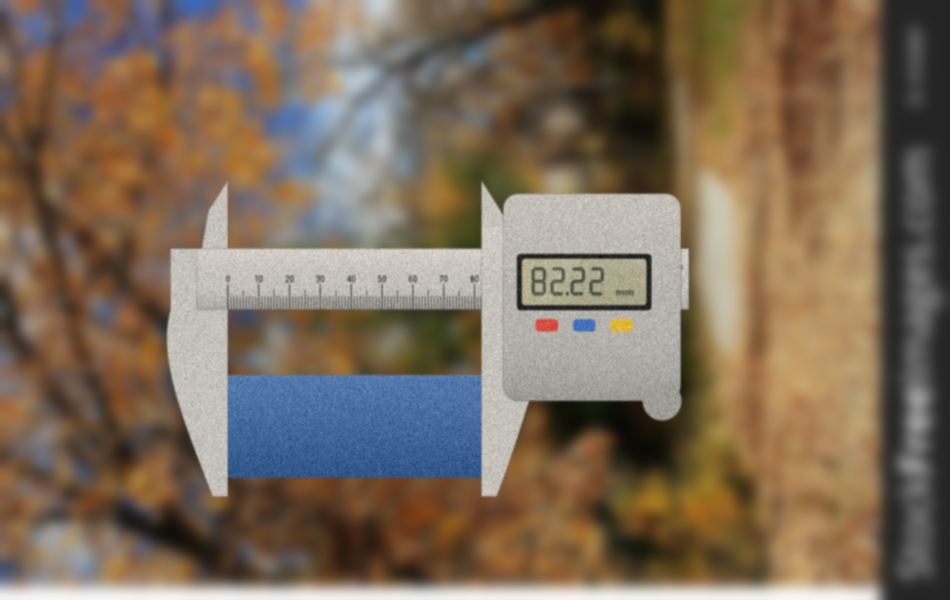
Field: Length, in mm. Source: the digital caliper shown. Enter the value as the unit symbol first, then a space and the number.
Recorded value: mm 82.22
